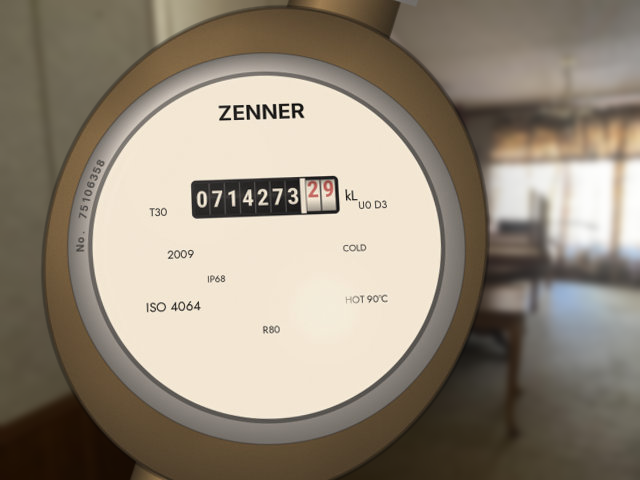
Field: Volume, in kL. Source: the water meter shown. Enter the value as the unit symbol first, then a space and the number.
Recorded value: kL 714273.29
